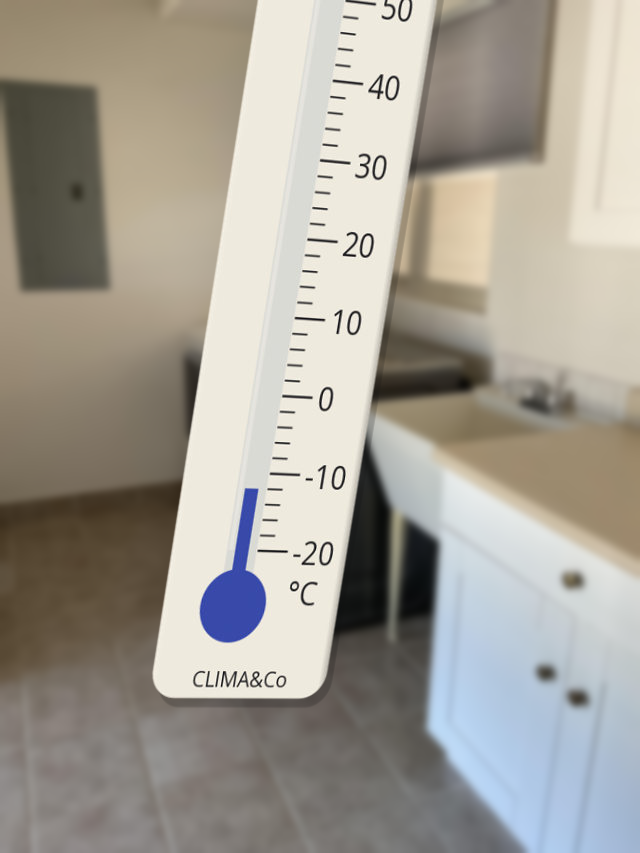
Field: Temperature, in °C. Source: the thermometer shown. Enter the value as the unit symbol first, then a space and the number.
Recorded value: °C -12
